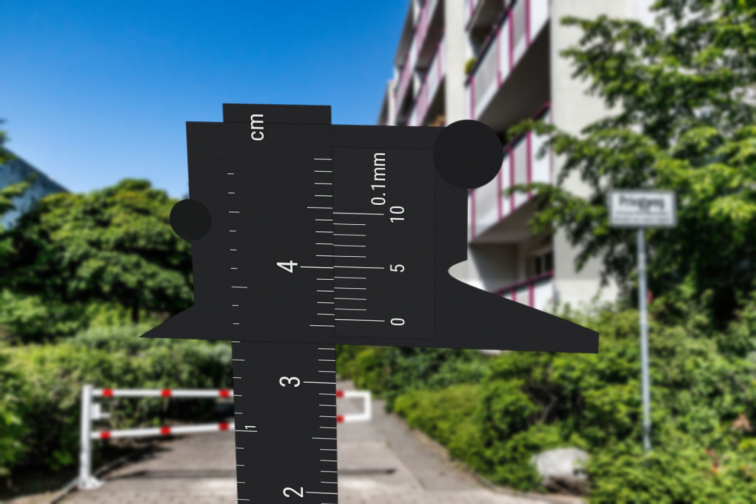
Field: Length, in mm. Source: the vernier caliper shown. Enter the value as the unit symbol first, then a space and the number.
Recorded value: mm 35.6
